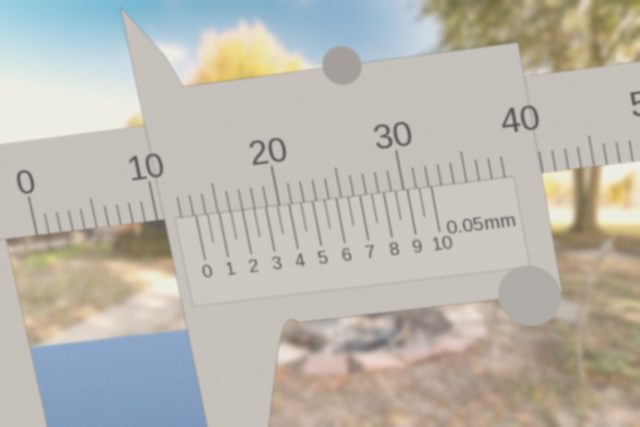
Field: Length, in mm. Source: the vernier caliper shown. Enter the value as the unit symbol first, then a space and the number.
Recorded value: mm 13.2
